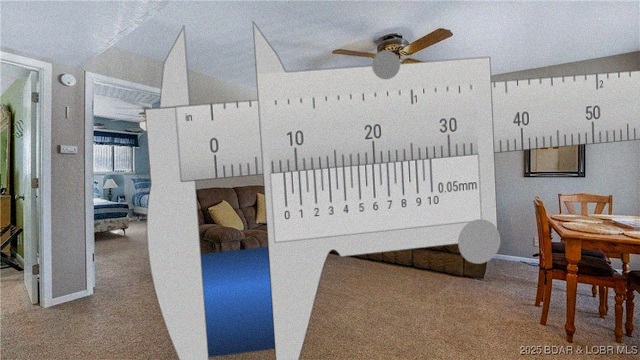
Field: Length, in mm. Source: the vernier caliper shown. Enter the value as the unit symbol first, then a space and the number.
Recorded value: mm 8.4
